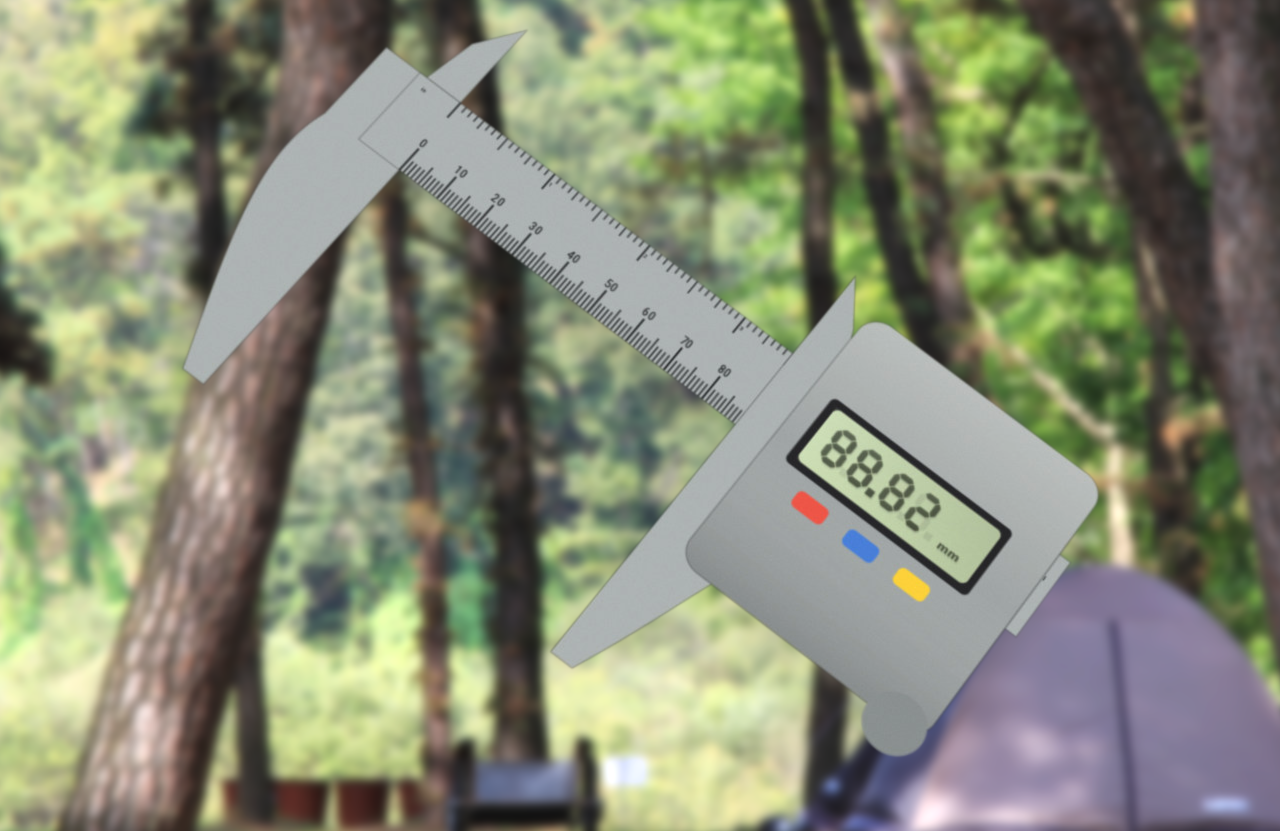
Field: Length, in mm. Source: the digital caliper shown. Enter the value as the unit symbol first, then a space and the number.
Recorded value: mm 88.82
